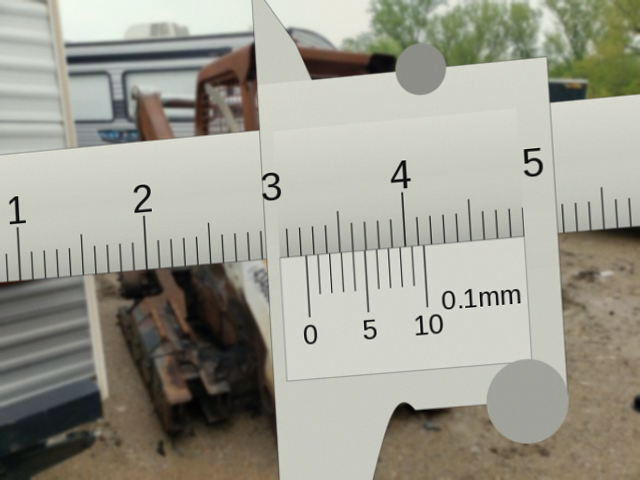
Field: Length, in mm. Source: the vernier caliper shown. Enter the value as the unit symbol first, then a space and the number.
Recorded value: mm 32.4
